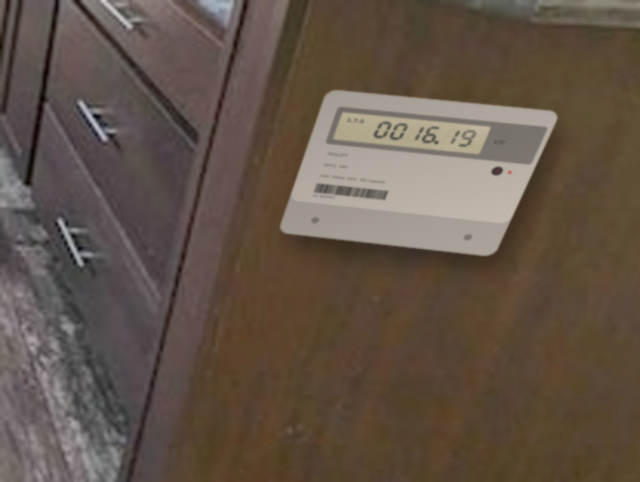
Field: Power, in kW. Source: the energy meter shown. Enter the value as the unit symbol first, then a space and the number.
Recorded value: kW 16.19
